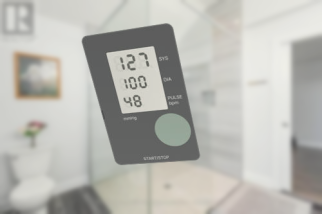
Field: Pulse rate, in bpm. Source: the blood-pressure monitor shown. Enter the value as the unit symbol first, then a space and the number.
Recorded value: bpm 48
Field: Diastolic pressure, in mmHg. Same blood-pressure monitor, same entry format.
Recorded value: mmHg 100
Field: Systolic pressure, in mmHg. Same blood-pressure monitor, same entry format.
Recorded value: mmHg 127
